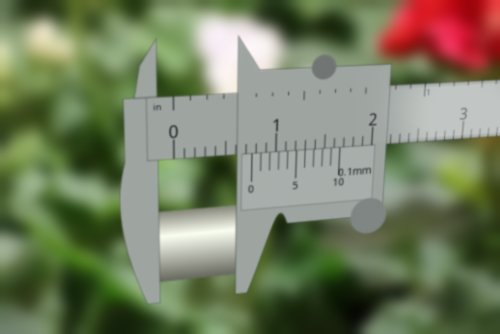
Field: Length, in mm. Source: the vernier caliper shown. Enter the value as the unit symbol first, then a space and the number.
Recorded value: mm 7.6
